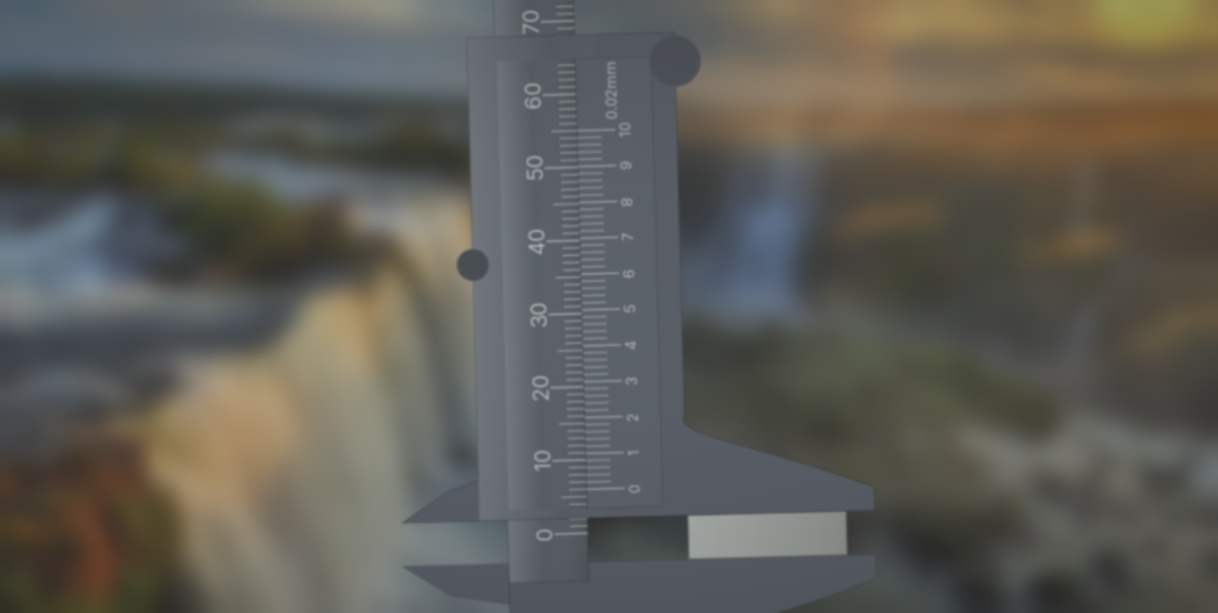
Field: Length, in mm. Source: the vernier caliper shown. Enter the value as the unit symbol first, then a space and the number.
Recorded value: mm 6.0
